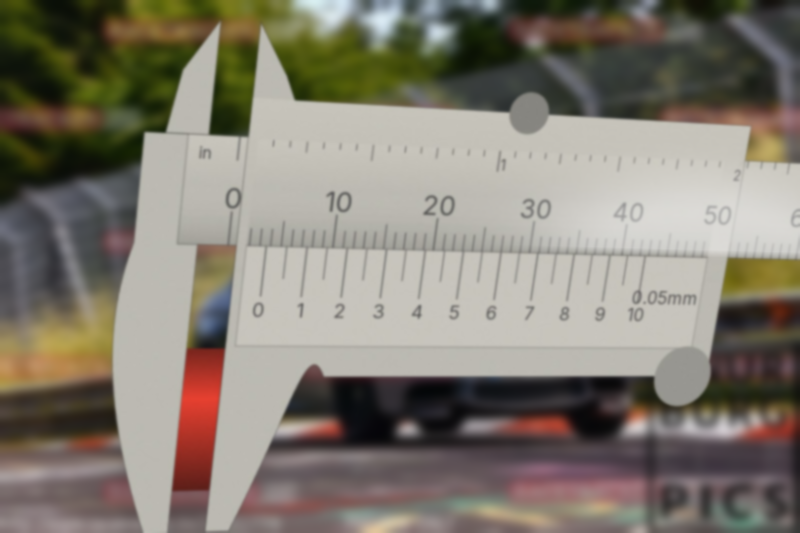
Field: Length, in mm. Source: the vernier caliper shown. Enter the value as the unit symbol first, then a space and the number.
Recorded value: mm 3.6
